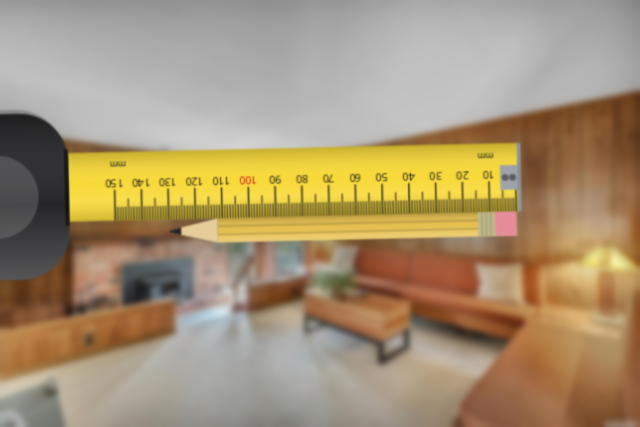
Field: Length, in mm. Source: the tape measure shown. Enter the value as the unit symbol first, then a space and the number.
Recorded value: mm 130
